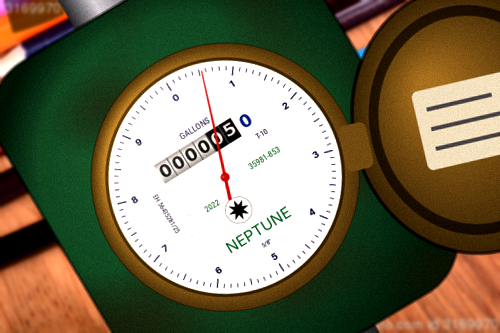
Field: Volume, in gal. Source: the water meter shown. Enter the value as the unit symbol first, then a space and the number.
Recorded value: gal 50.5
